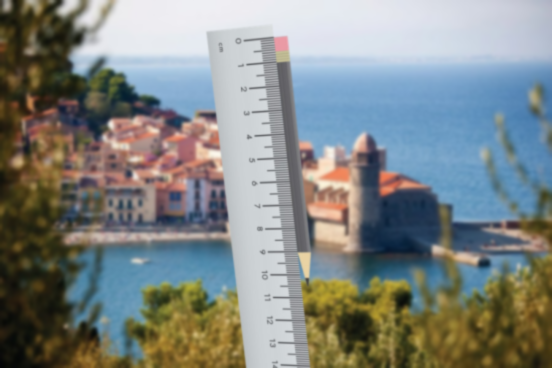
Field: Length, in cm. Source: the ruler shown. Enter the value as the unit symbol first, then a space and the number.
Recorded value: cm 10.5
